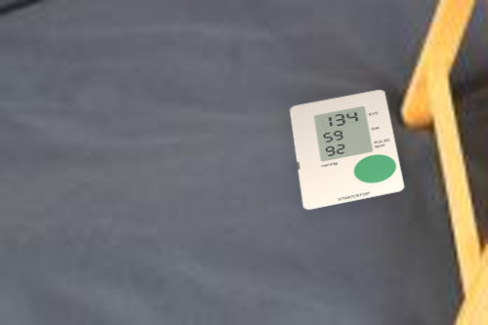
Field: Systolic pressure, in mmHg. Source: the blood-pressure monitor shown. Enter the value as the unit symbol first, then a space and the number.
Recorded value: mmHg 134
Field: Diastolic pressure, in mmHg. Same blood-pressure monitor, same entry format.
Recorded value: mmHg 59
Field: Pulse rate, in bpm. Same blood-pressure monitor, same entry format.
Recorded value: bpm 92
